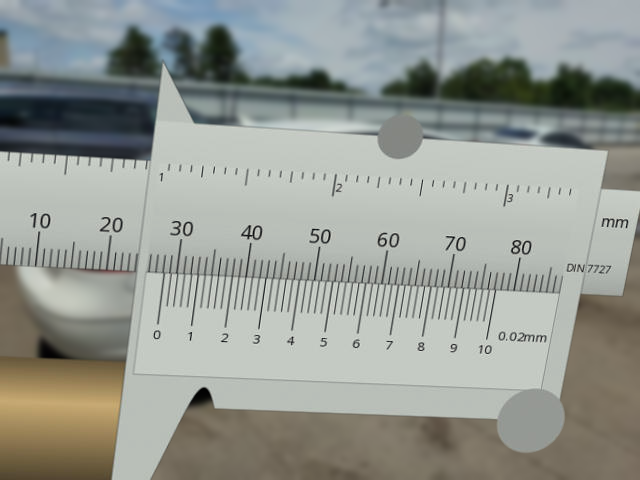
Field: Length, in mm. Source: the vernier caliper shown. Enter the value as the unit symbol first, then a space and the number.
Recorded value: mm 28.2
